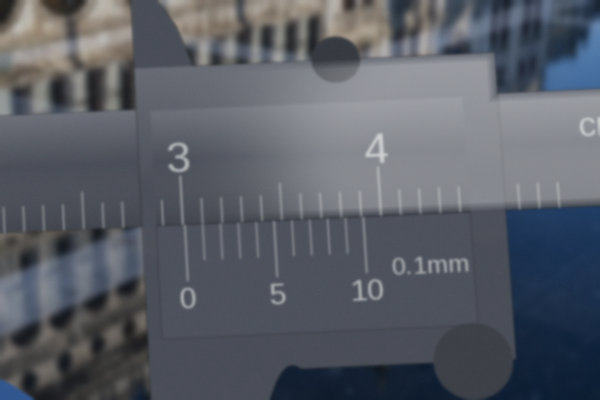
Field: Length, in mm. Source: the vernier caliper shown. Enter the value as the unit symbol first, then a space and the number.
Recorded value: mm 30.1
